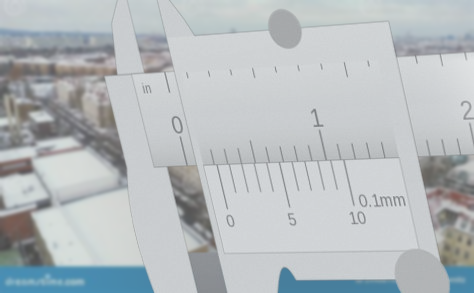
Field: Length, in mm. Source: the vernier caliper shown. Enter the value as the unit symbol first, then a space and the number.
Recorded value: mm 2.2
